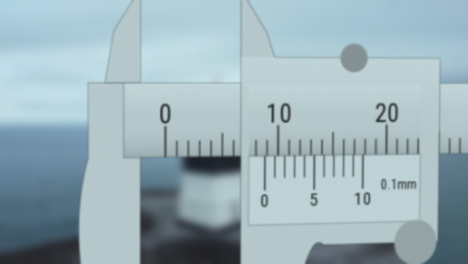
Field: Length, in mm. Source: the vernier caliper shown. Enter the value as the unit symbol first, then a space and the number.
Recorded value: mm 8.8
